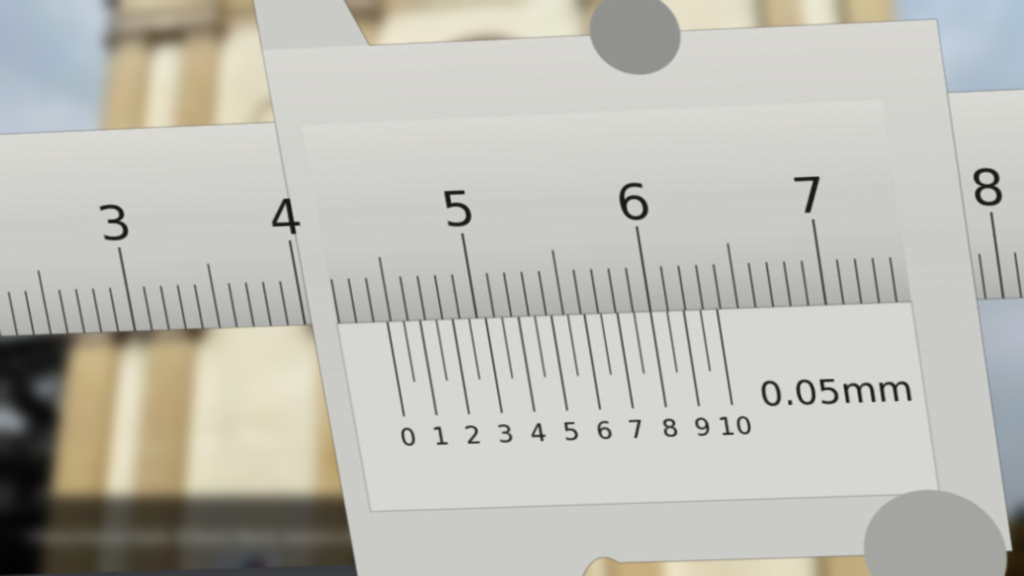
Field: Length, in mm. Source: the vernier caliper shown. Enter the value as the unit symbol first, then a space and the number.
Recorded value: mm 44.8
